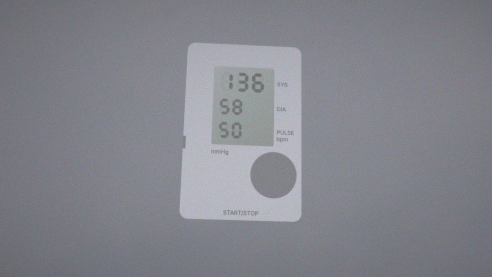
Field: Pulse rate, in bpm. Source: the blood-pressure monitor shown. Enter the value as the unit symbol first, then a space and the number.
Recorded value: bpm 50
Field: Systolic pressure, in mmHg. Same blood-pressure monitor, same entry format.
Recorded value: mmHg 136
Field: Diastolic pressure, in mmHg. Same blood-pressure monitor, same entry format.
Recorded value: mmHg 58
